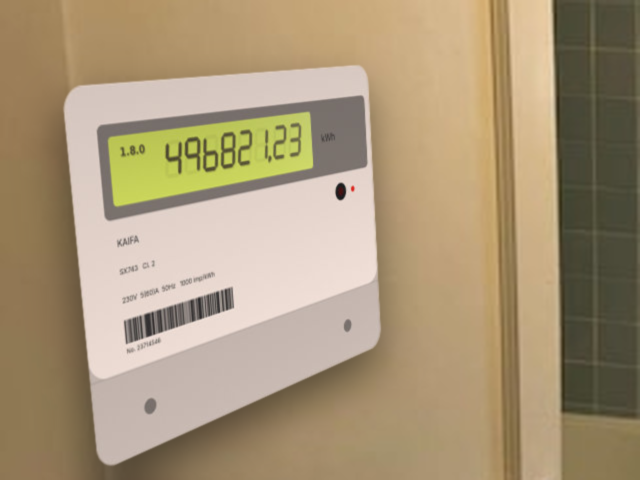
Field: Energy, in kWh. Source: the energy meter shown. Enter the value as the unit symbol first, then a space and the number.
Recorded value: kWh 496821.23
